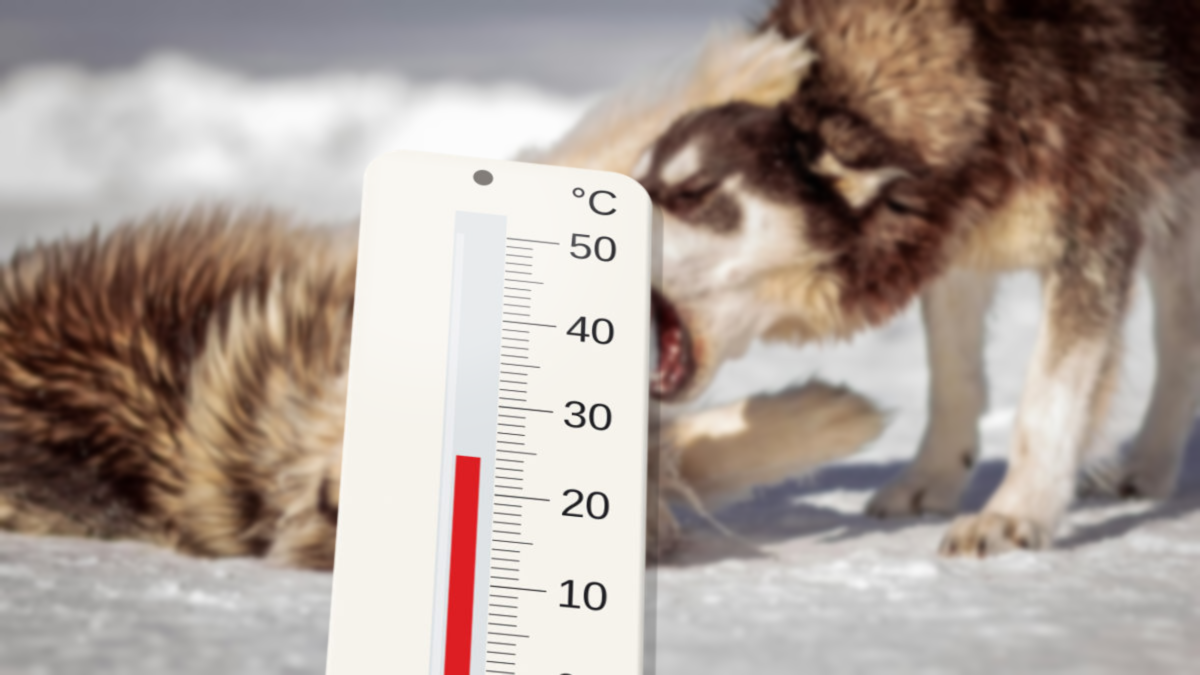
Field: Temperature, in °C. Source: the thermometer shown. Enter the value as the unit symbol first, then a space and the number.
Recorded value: °C 24
